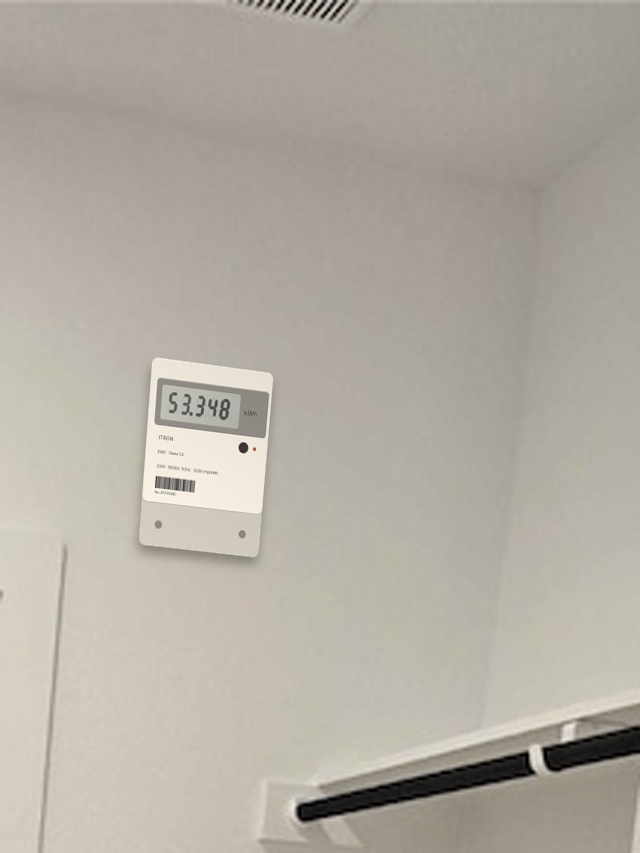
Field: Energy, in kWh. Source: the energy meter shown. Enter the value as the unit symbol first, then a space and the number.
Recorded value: kWh 53.348
